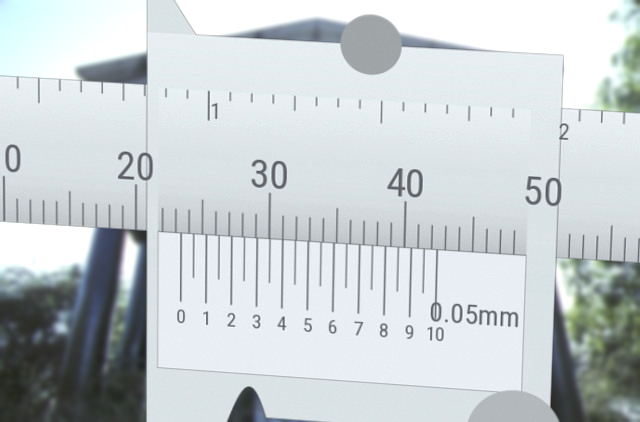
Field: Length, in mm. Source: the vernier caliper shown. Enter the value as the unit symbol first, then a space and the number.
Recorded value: mm 23.4
